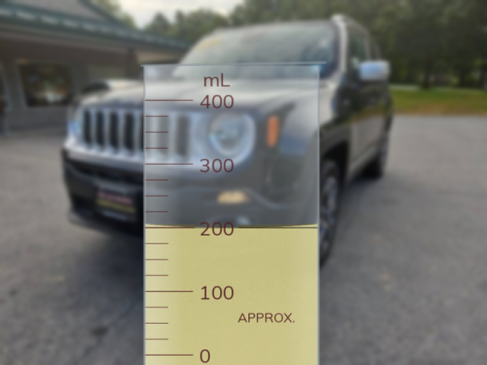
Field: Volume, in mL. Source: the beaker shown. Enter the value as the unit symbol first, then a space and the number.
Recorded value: mL 200
